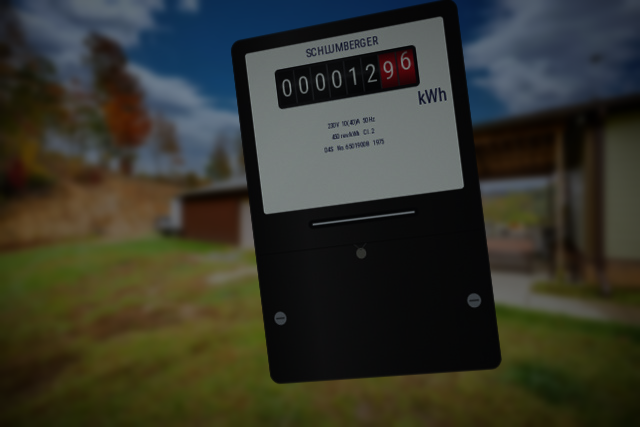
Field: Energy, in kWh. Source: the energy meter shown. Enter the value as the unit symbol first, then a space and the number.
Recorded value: kWh 12.96
